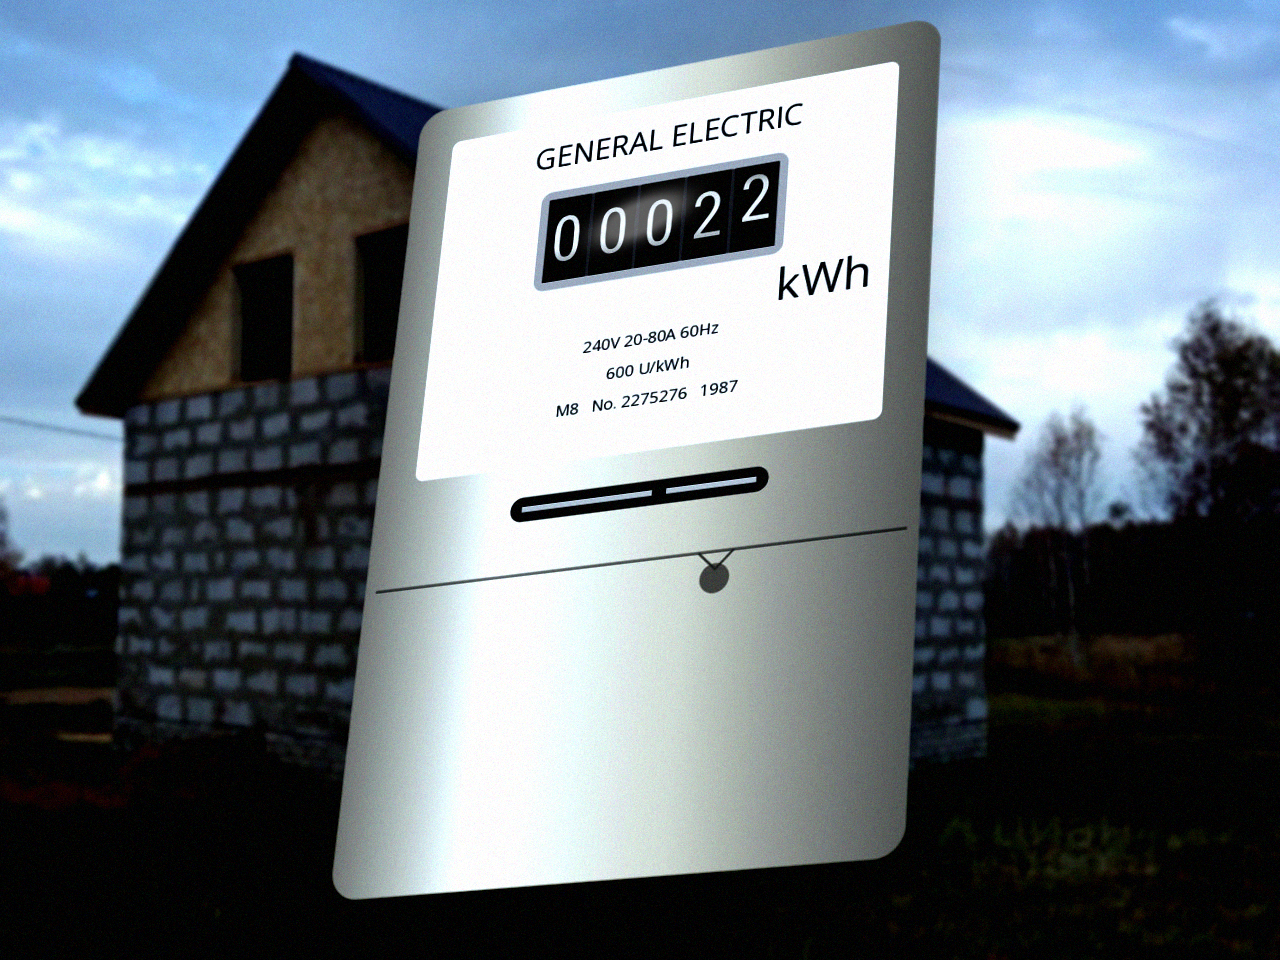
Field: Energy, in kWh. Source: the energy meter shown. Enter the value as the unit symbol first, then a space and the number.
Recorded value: kWh 22
